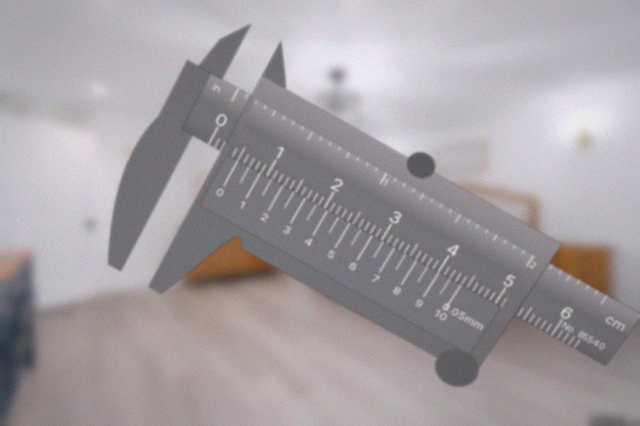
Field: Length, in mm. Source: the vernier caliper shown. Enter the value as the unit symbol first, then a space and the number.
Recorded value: mm 5.0
